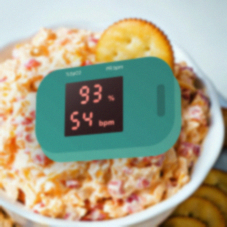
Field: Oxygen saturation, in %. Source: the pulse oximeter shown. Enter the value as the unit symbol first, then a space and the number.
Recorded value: % 93
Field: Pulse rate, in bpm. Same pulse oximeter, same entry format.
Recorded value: bpm 54
